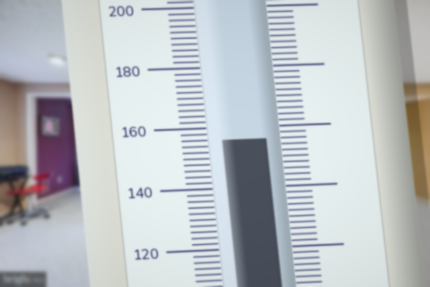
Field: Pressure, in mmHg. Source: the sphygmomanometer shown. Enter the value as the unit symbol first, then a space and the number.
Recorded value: mmHg 156
